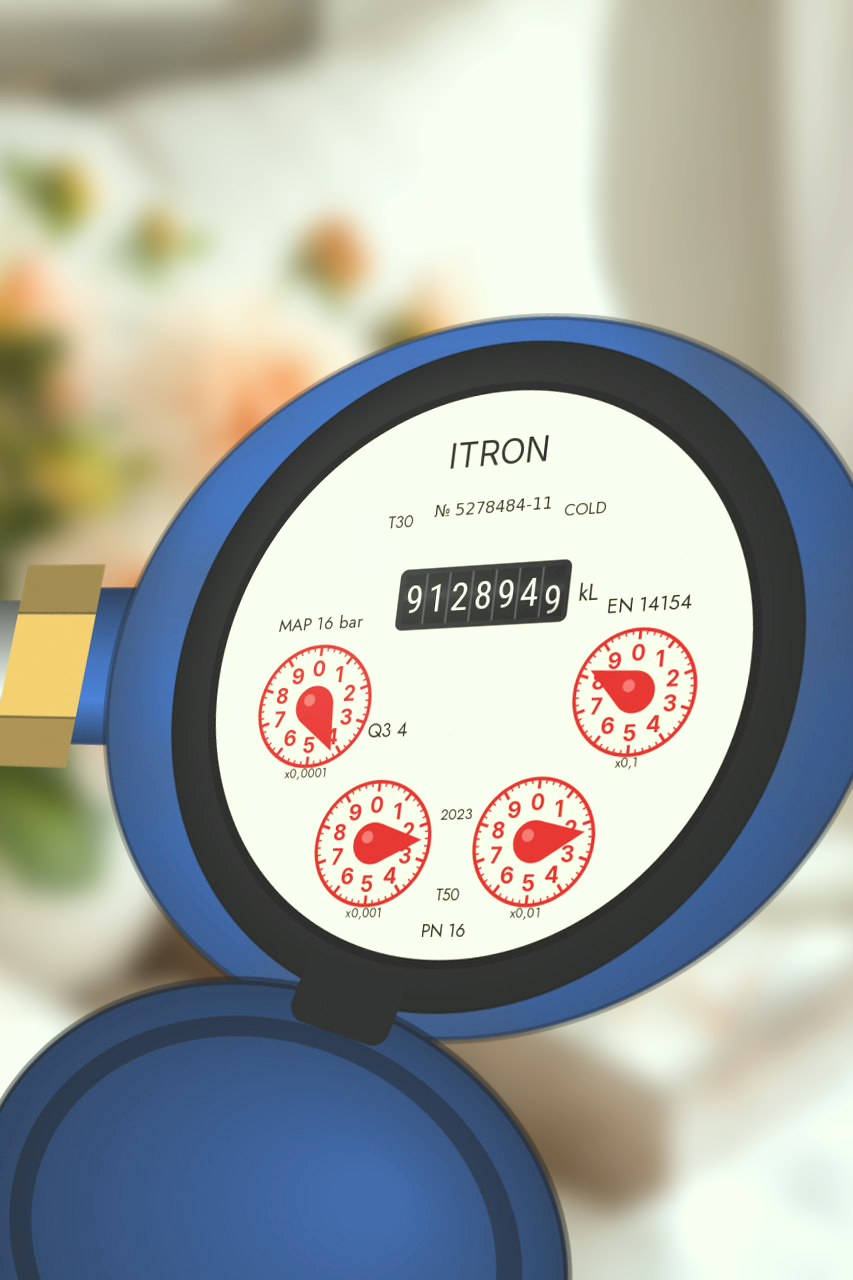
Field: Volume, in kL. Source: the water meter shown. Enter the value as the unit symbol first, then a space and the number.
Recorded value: kL 9128948.8224
